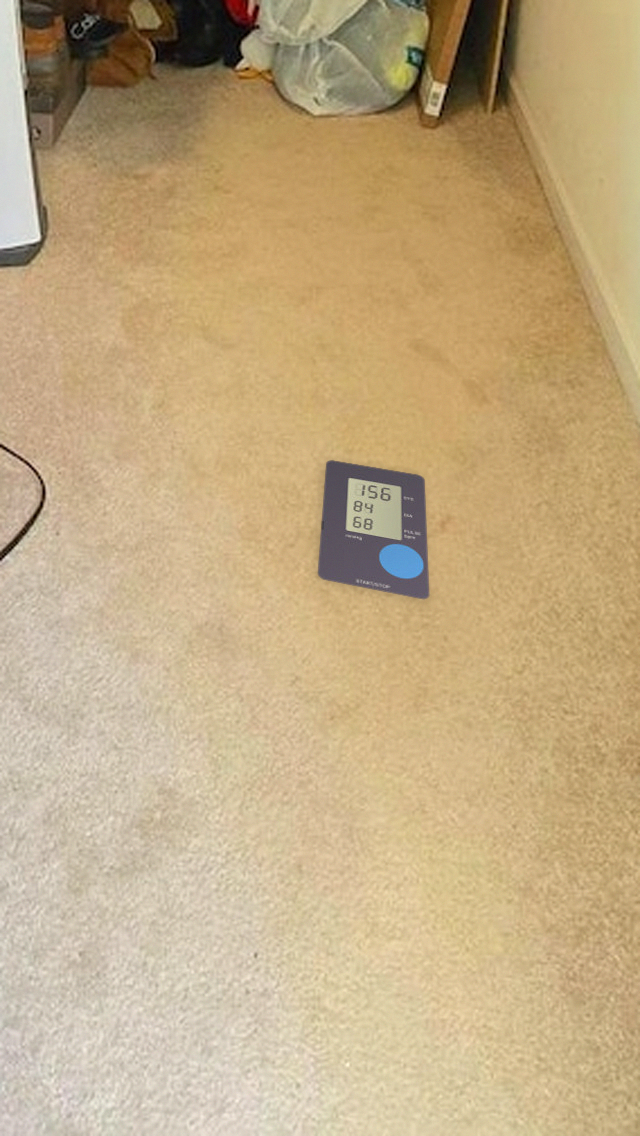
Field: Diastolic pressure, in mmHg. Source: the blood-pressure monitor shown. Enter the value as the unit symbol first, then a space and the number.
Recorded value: mmHg 84
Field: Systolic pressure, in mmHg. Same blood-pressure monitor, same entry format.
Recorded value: mmHg 156
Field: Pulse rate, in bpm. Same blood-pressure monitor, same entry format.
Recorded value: bpm 68
